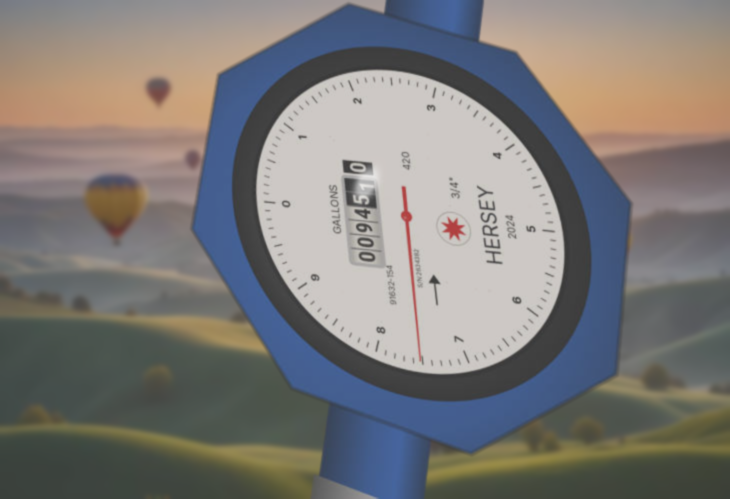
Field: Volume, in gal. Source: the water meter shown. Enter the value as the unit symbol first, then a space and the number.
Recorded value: gal 94507.5
